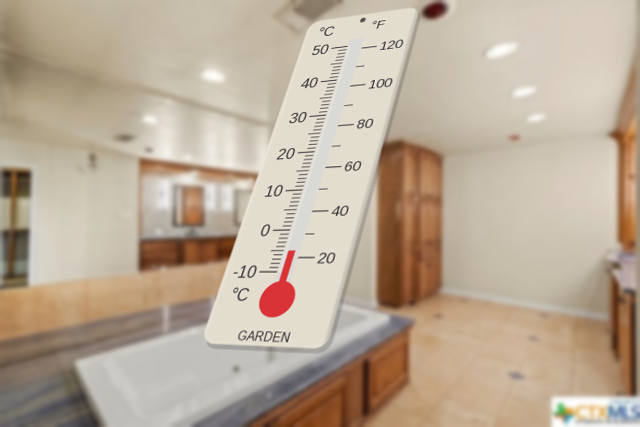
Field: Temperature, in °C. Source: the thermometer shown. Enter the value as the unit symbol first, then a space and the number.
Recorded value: °C -5
